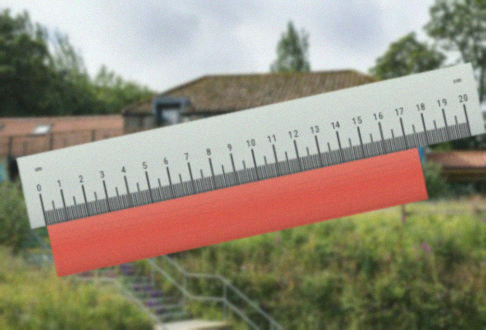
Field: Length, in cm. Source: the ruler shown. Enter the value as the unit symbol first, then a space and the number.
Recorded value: cm 17.5
